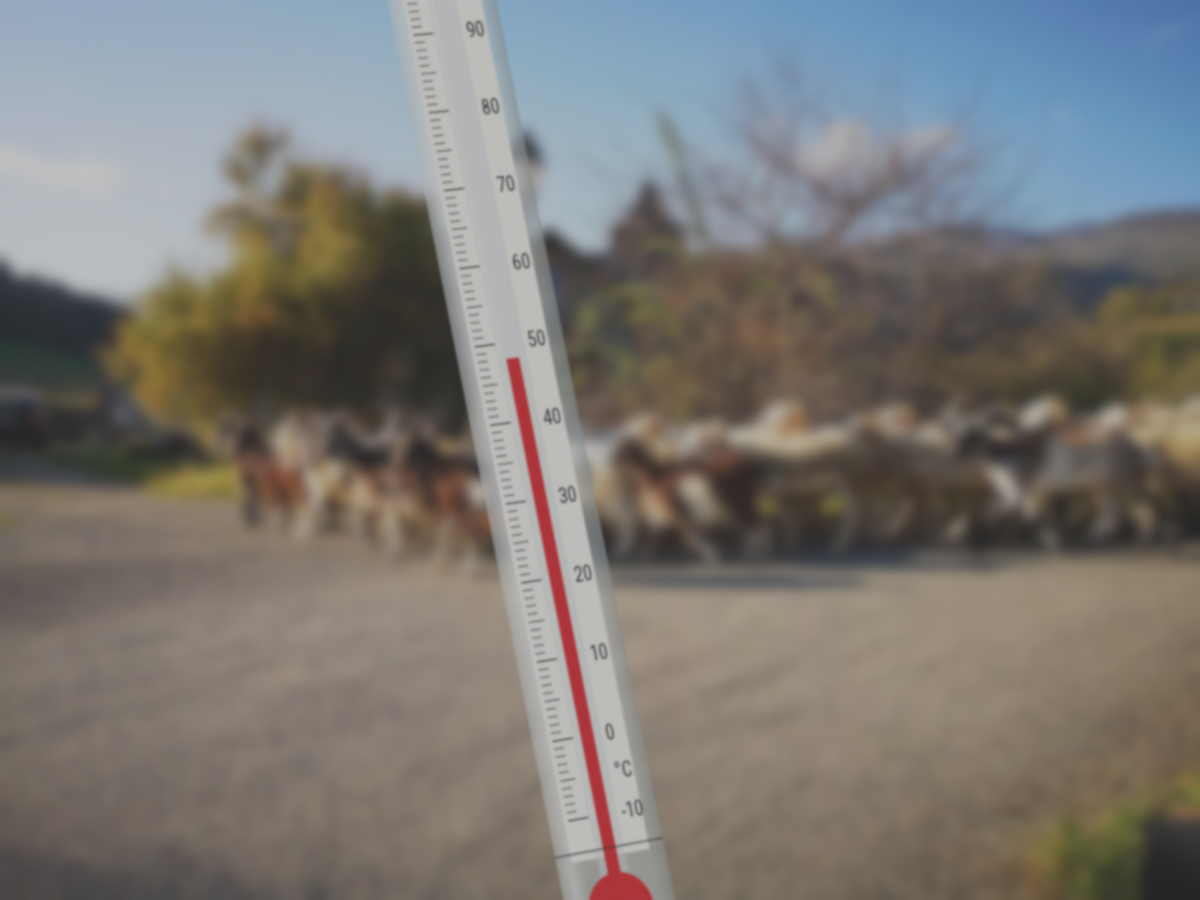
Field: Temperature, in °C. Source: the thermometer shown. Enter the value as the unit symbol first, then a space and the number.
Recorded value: °C 48
